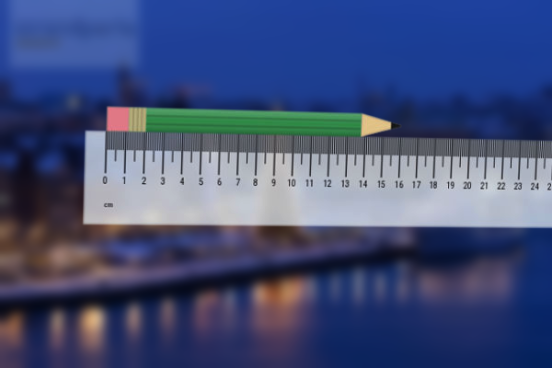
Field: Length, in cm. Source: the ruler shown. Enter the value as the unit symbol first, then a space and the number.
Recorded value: cm 16
